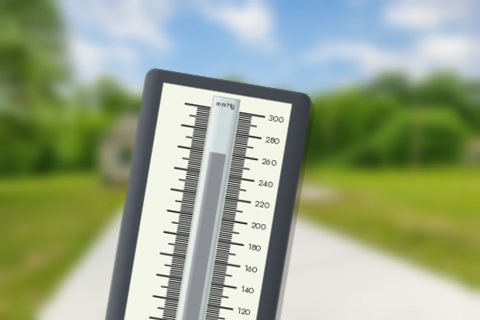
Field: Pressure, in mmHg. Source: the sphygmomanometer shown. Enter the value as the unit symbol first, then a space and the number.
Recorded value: mmHg 260
